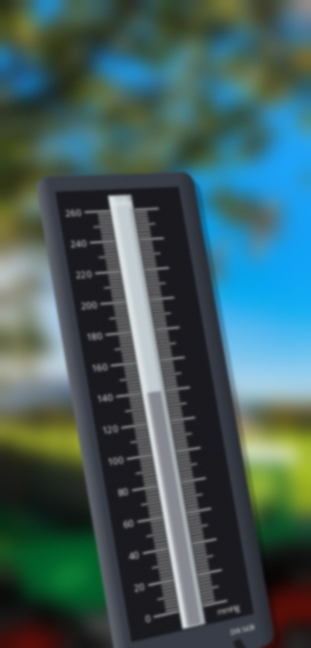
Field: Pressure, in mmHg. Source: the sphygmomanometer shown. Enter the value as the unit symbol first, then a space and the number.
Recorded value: mmHg 140
